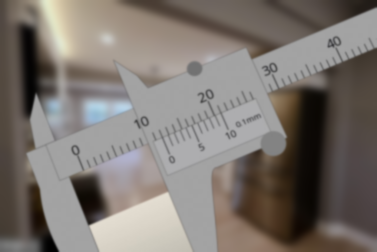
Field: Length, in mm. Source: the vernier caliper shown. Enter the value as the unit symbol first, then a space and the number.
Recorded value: mm 12.0
